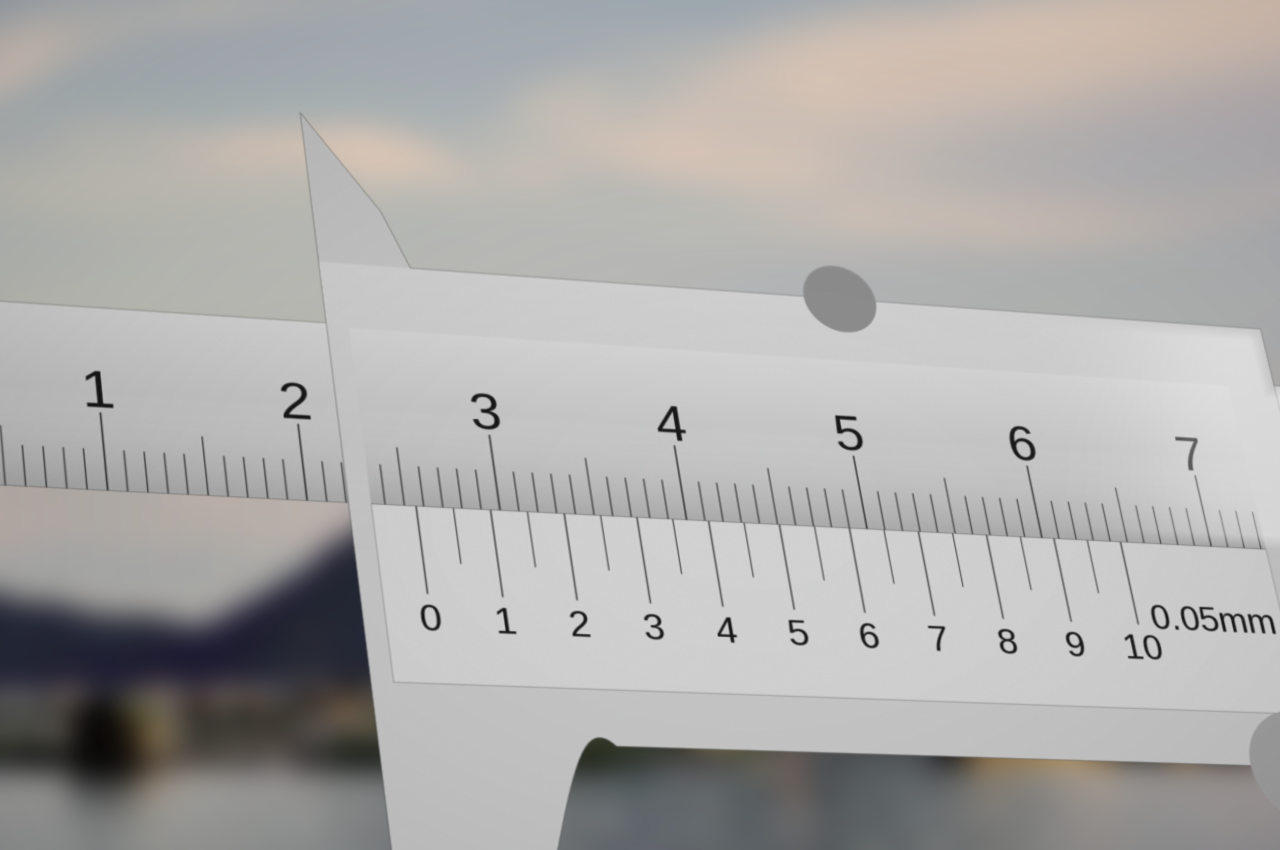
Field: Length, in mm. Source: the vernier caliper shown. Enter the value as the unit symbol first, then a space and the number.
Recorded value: mm 25.6
